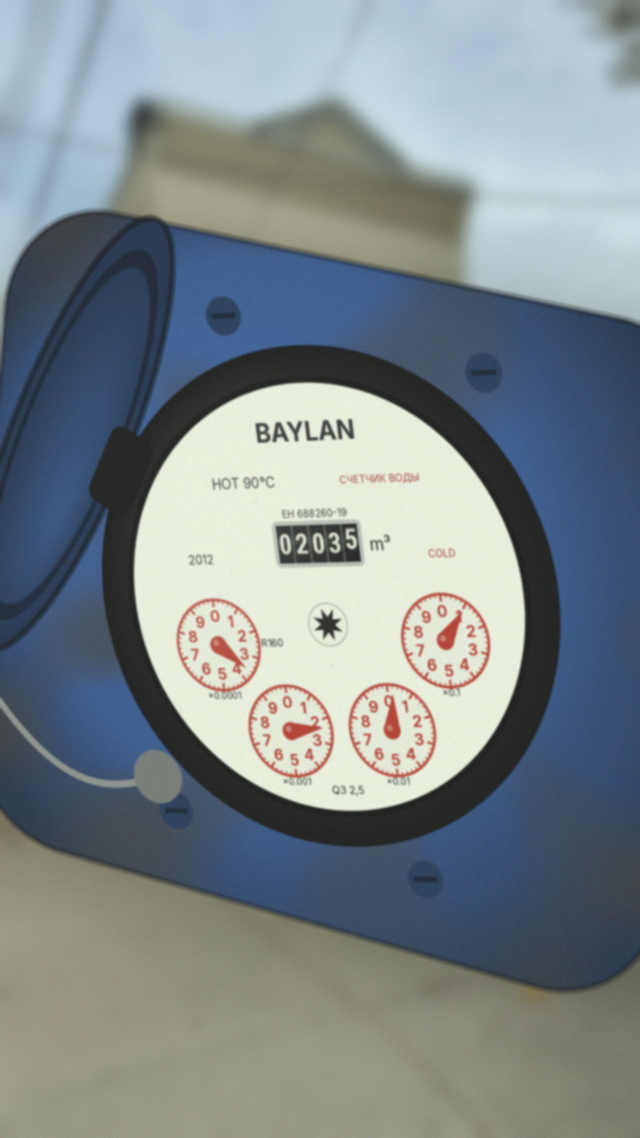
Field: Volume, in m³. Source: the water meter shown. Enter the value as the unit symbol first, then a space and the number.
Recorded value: m³ 2035.1023
